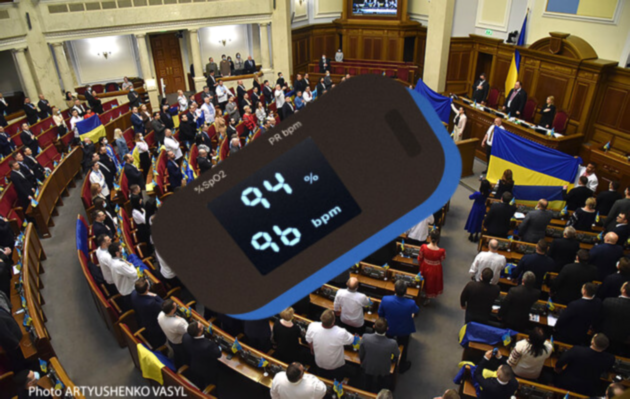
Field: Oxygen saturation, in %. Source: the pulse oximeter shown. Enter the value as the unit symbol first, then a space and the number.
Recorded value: % 94
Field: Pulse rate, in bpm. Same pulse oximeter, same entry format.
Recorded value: bpm 96
